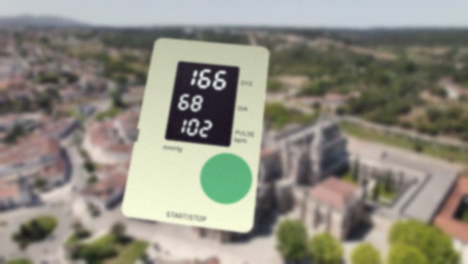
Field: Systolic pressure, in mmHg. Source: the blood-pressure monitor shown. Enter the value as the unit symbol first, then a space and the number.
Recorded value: mmHg 166
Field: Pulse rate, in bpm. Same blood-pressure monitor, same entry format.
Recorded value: bpm 102
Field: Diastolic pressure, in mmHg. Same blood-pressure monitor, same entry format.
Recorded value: mmHg 68
